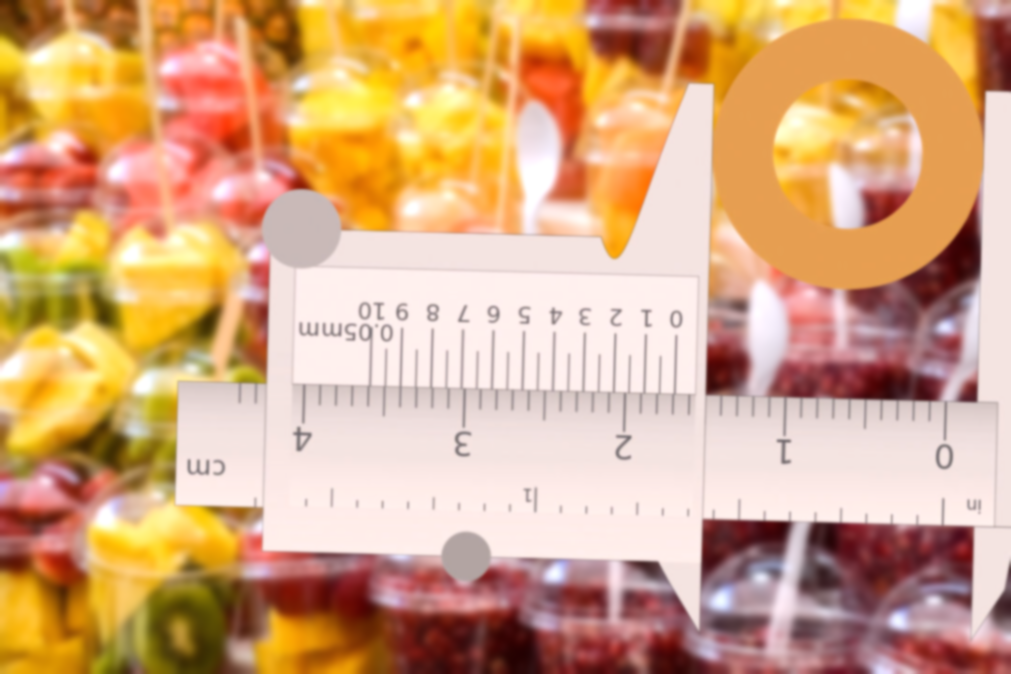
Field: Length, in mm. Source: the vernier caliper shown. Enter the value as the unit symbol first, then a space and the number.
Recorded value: mm 16.9
